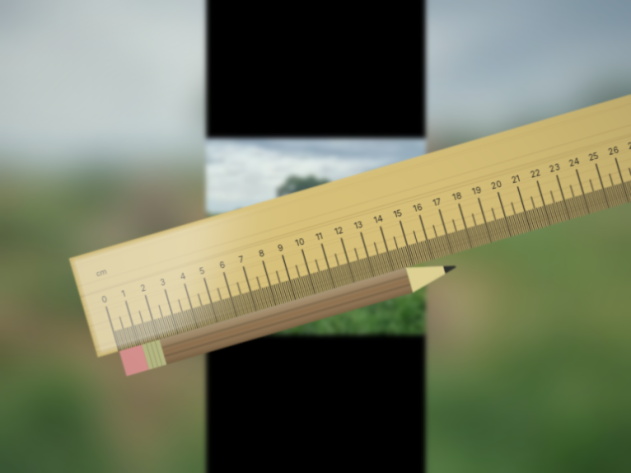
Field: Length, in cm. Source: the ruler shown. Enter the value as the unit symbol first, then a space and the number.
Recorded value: cm 17
